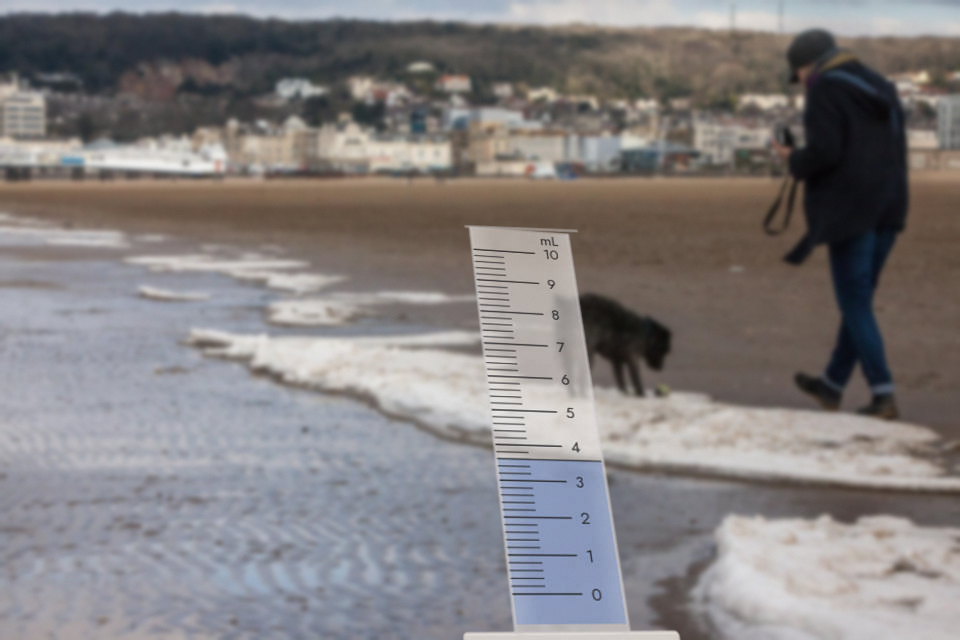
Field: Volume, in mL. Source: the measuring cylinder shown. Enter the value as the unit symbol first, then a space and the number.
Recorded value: mL 3.6
